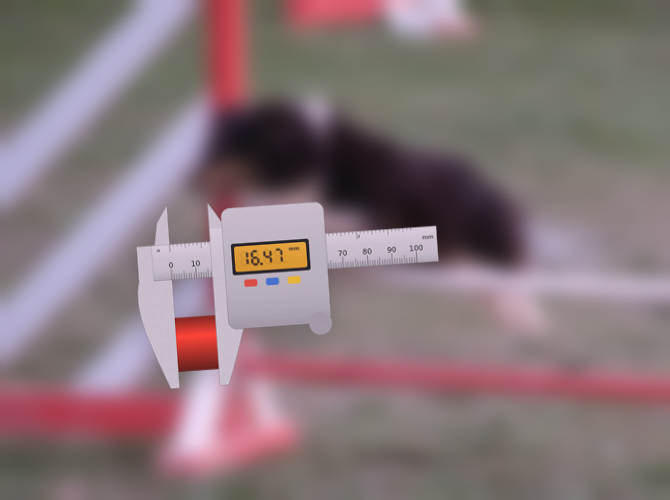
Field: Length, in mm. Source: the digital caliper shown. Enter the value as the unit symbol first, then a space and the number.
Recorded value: mm 16.47
